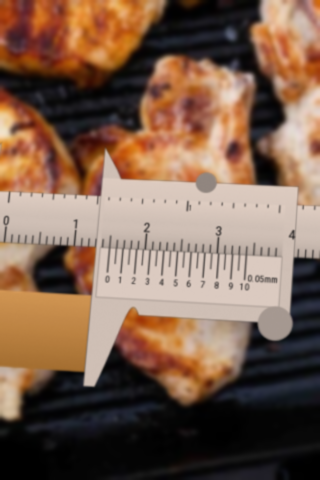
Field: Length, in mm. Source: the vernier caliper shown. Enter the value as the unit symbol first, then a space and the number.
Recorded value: mm 15.0
